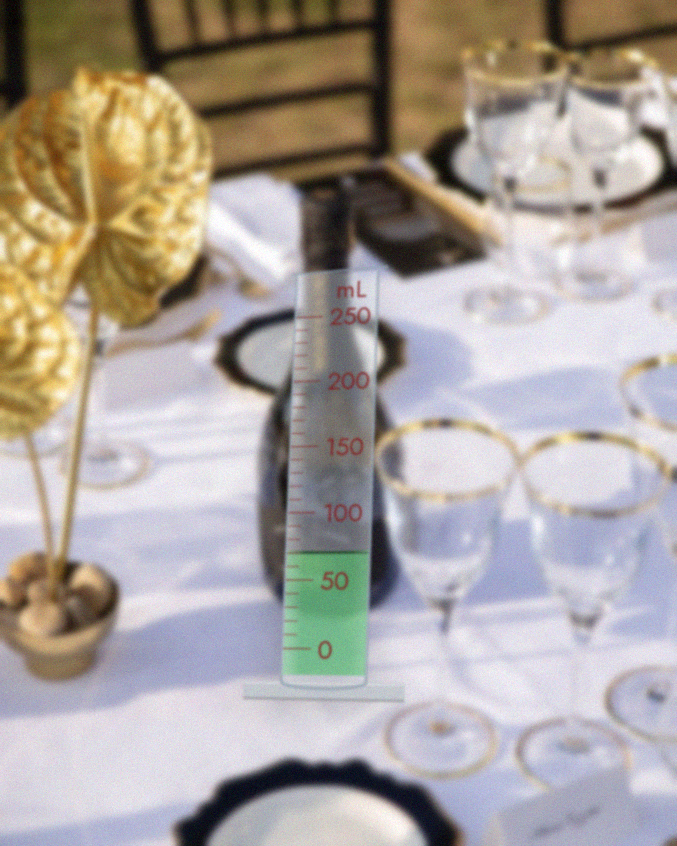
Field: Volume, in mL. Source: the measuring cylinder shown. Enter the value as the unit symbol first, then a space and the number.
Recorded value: mL 70
